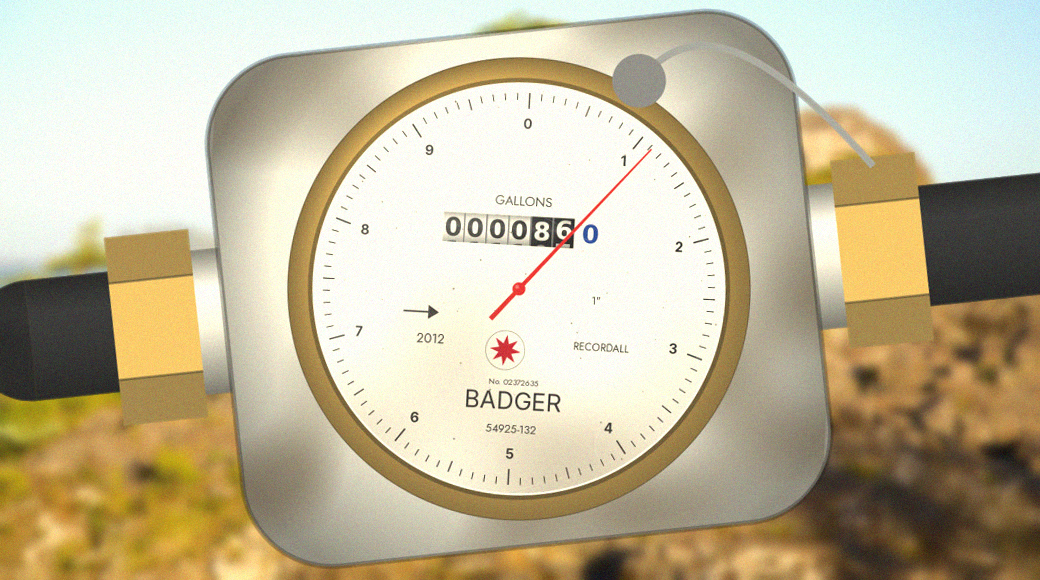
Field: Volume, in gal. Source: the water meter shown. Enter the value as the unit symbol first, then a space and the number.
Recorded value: gal 861.1
